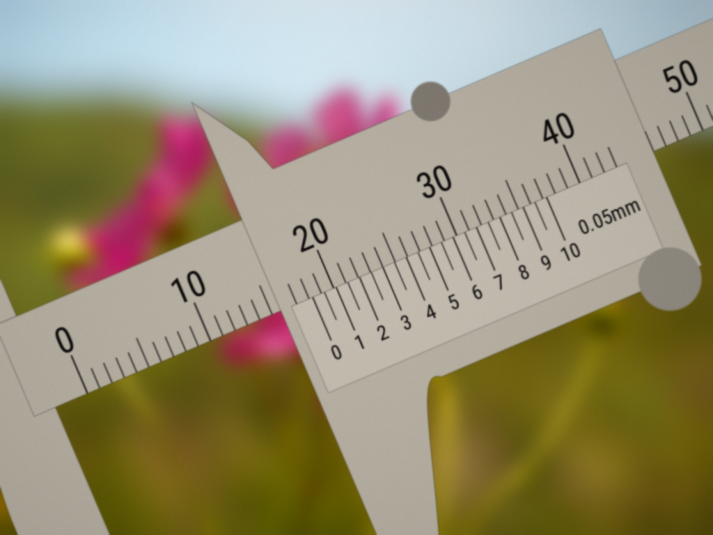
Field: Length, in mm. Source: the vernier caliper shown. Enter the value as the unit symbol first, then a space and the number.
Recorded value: mm 18.3
